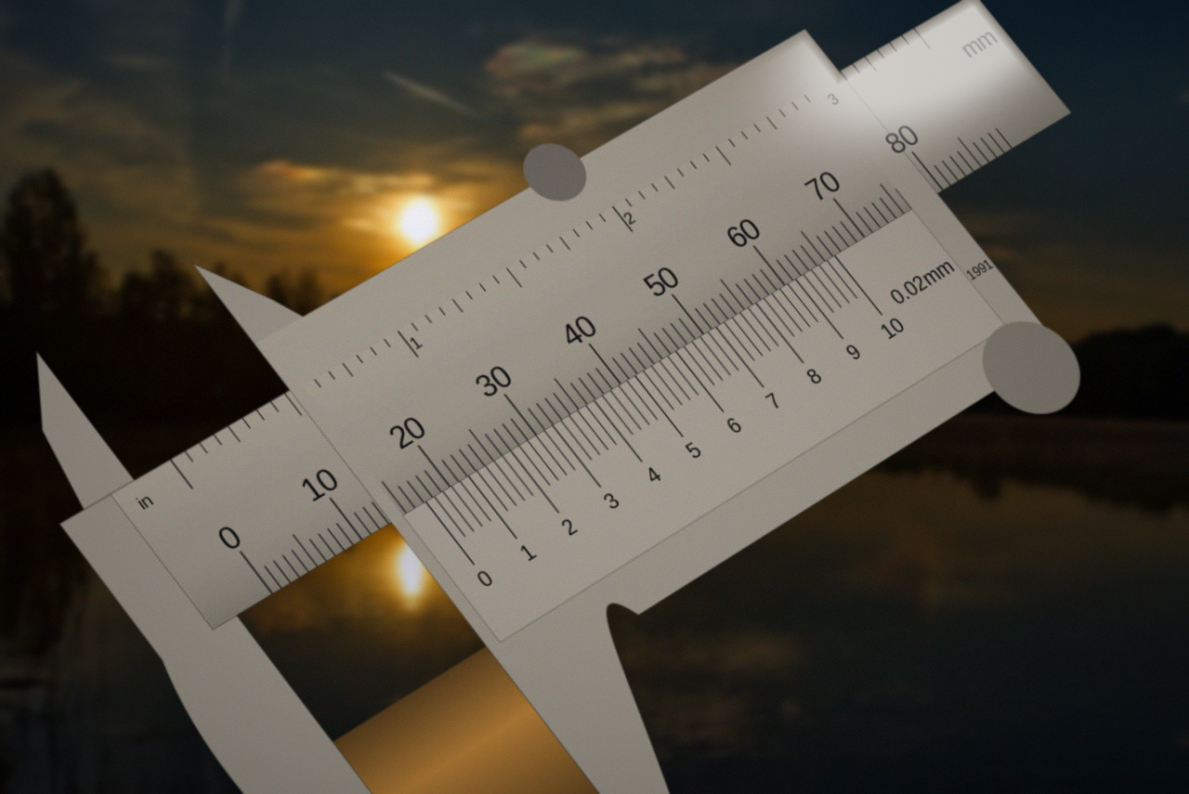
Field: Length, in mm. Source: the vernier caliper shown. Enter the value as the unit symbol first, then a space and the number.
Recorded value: mm 17.2
